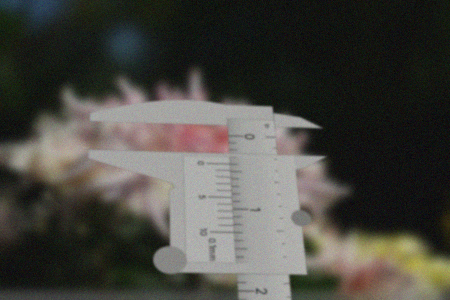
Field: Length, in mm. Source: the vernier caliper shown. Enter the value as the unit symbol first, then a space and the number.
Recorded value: mm 4.0
